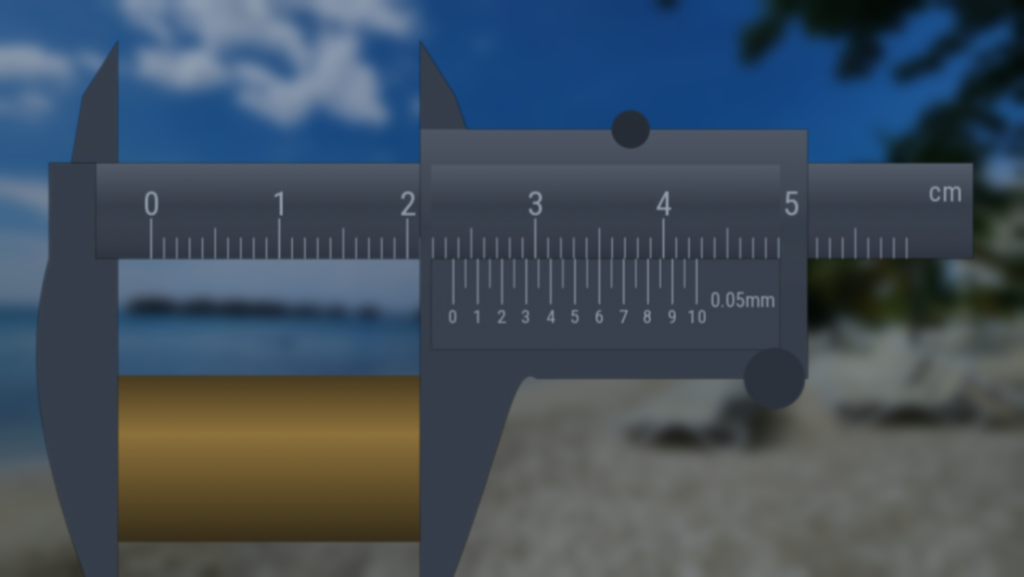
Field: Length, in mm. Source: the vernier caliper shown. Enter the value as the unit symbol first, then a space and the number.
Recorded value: mm 23.6
